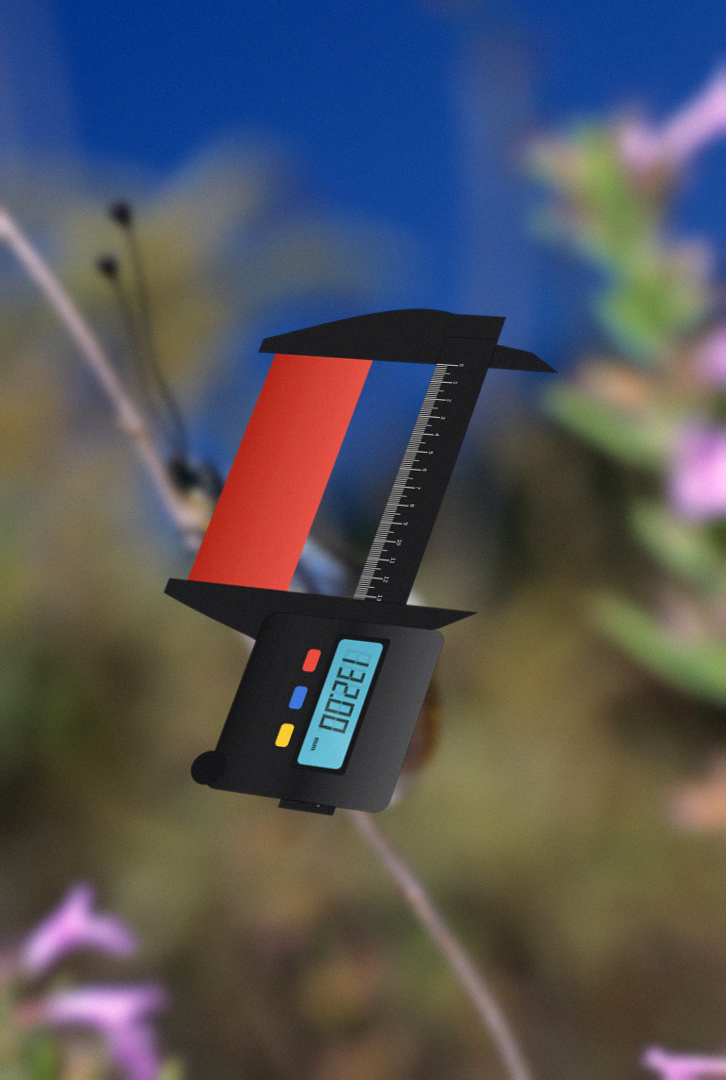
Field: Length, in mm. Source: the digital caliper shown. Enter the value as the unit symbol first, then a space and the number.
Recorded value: mm 132.00
